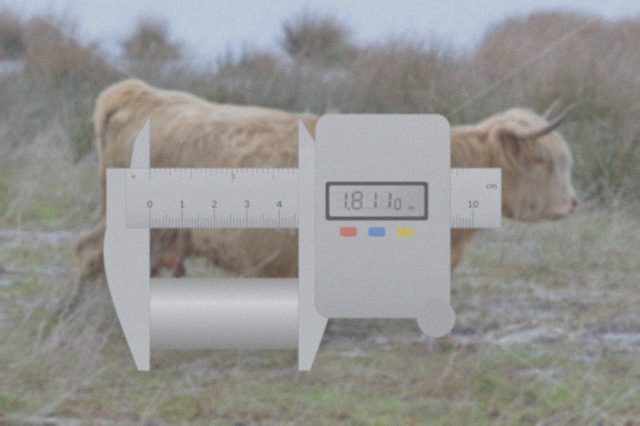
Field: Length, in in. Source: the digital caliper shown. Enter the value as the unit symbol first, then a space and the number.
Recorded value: in 1.8110
